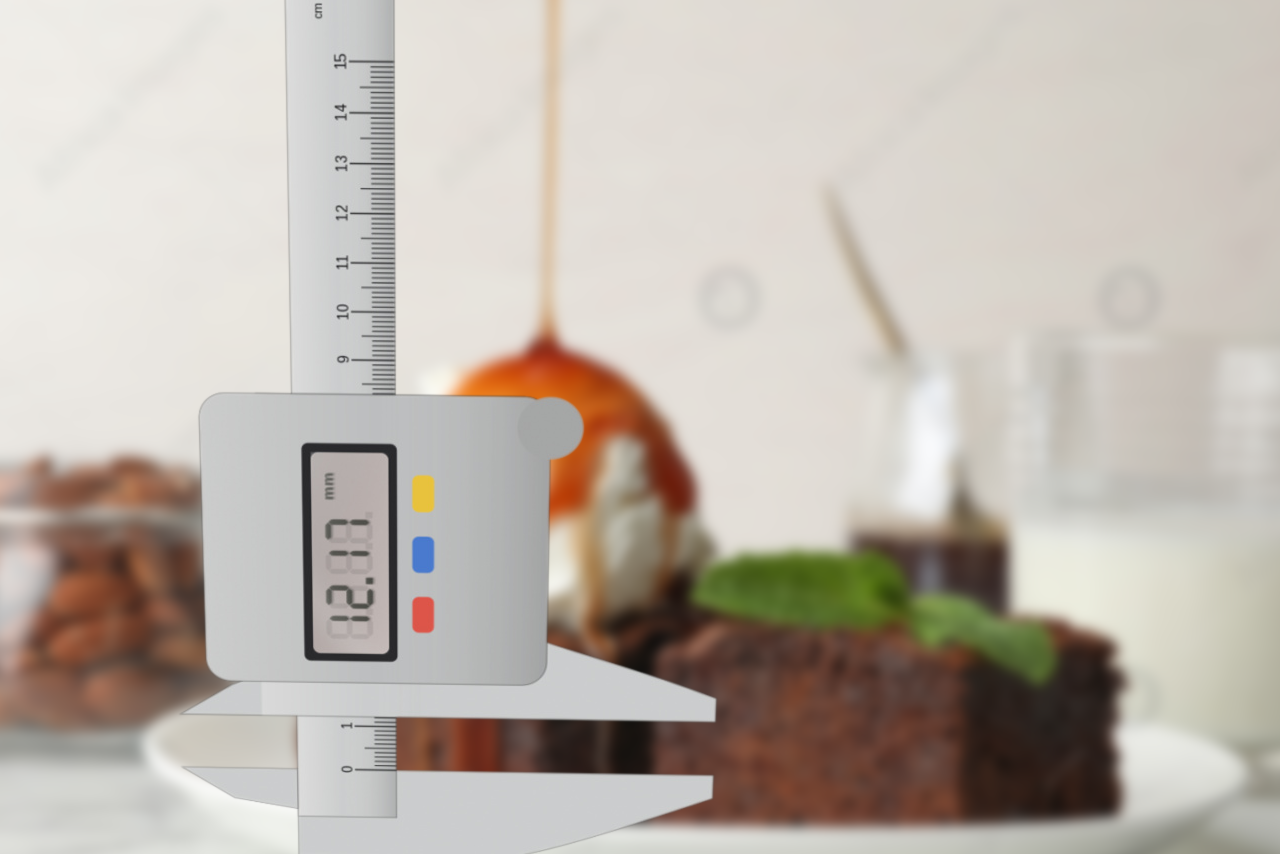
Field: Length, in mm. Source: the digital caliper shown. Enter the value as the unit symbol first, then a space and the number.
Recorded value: mm 12.17
